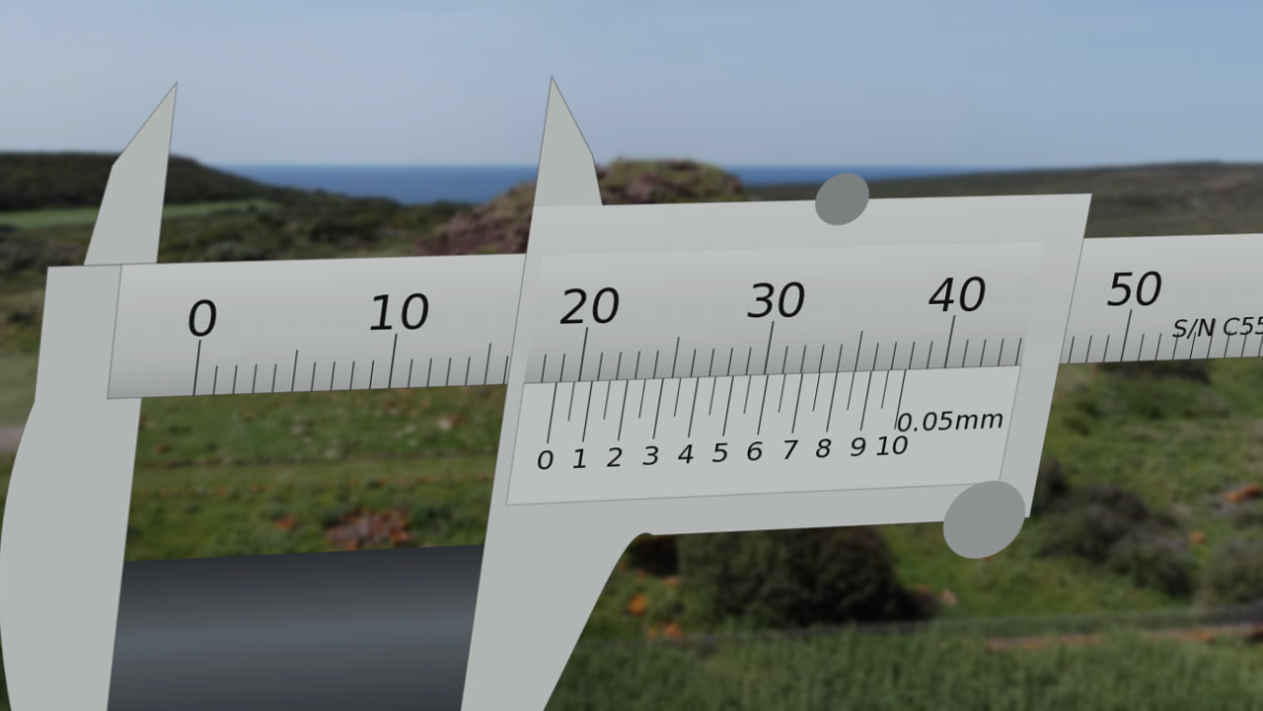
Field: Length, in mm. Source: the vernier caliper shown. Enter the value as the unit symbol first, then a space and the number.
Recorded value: mm 18.8
